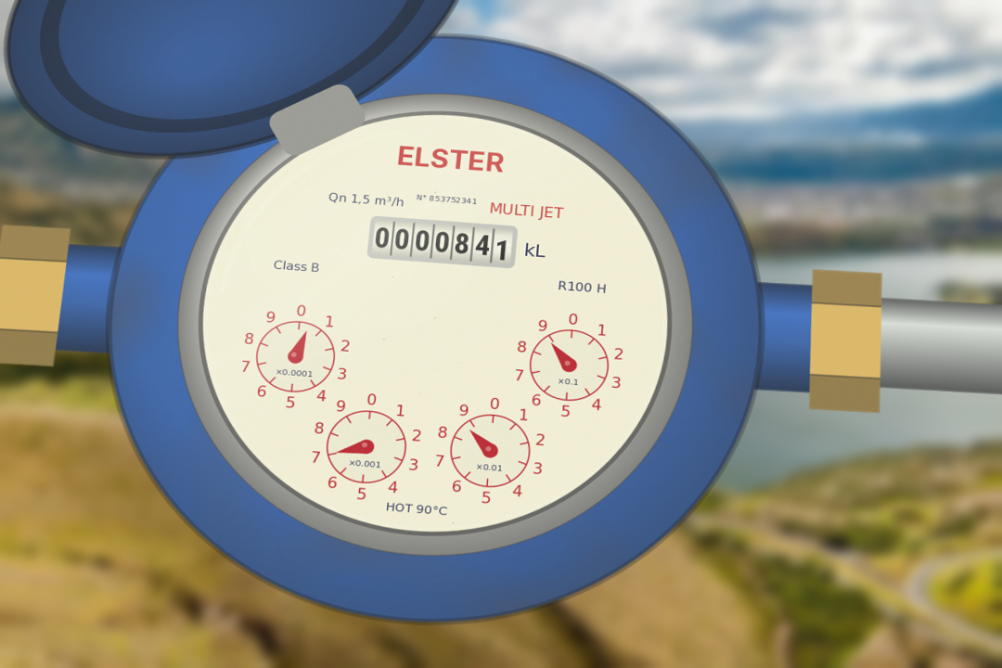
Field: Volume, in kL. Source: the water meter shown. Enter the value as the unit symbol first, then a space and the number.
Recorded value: kL 840.8870
